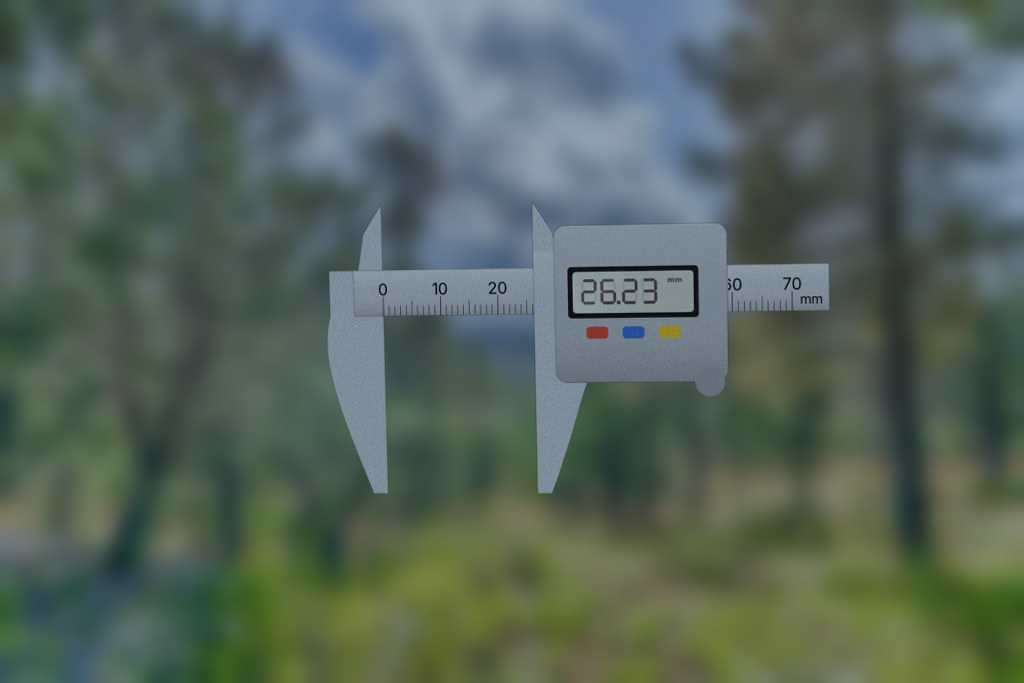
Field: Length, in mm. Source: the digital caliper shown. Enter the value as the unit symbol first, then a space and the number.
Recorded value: mm 26.23
